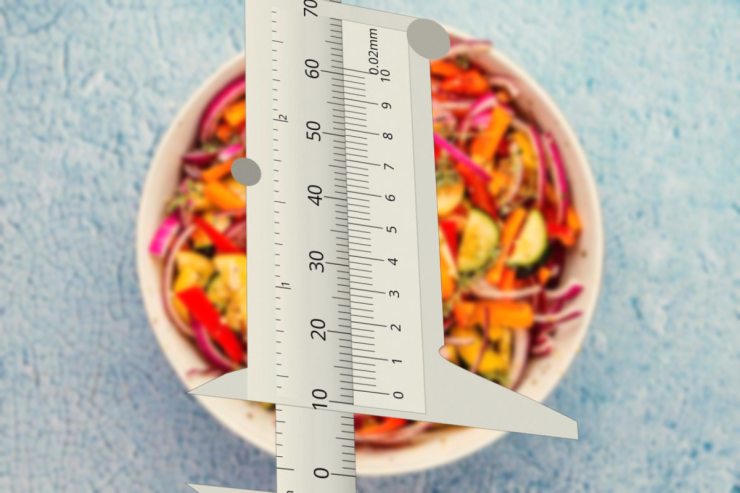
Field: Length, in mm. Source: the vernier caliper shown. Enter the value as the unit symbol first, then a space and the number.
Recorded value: mm 12.0
